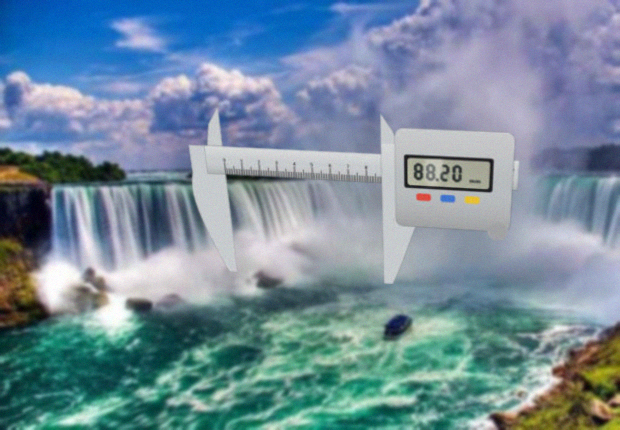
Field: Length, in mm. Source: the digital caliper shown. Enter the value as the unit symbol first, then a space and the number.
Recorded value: mm 88.20
